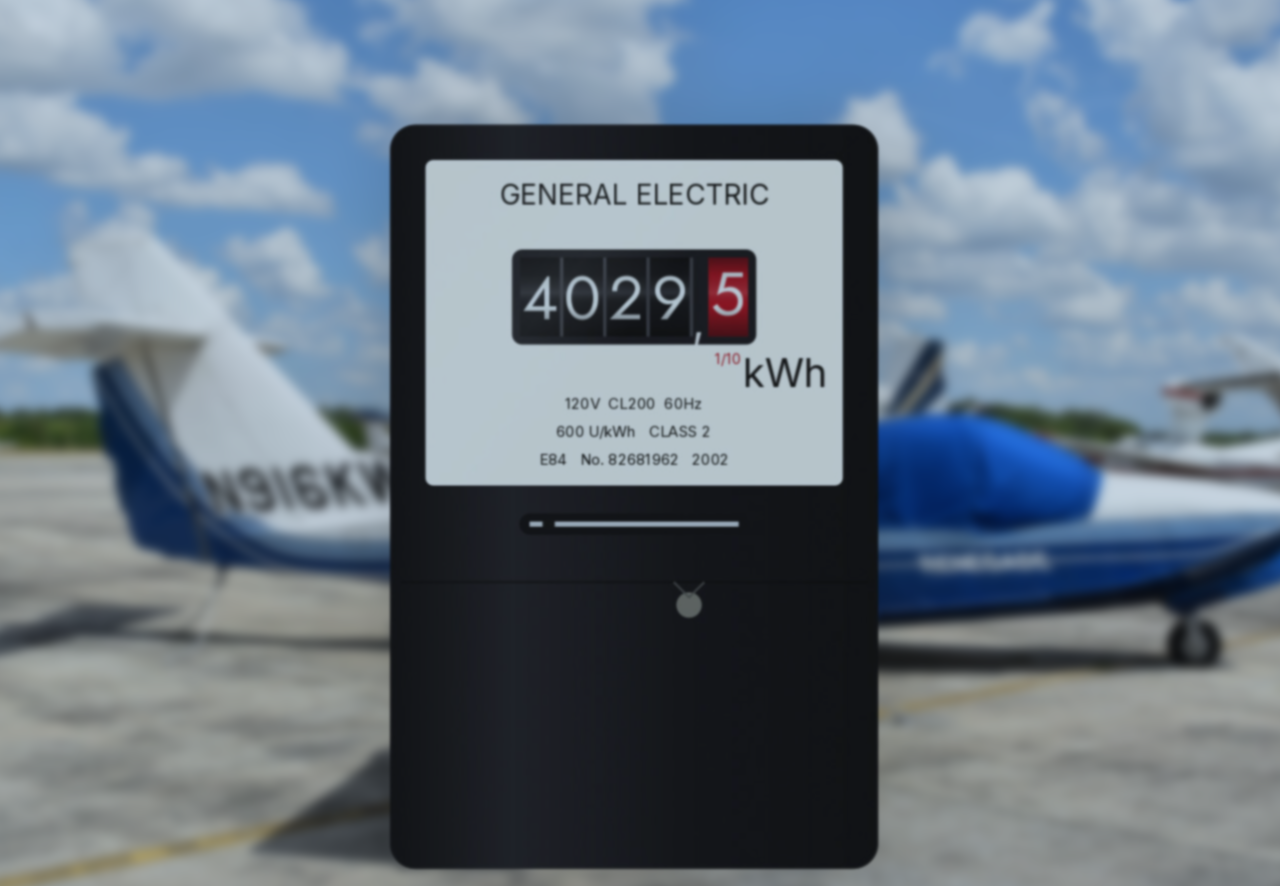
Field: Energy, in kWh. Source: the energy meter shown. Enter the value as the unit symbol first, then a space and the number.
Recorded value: kWh 4029.5
